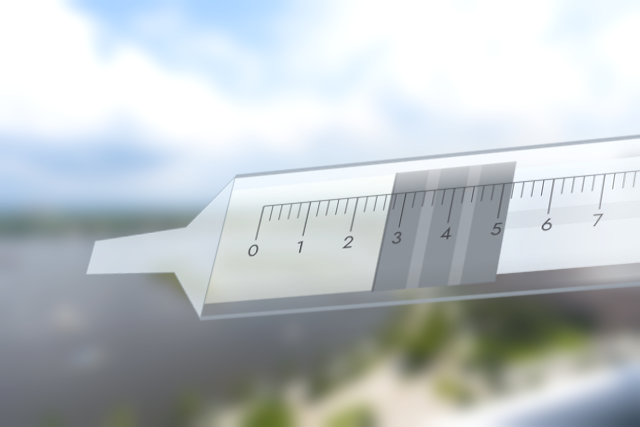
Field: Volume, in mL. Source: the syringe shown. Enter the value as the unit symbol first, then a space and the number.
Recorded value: mL 2.7
